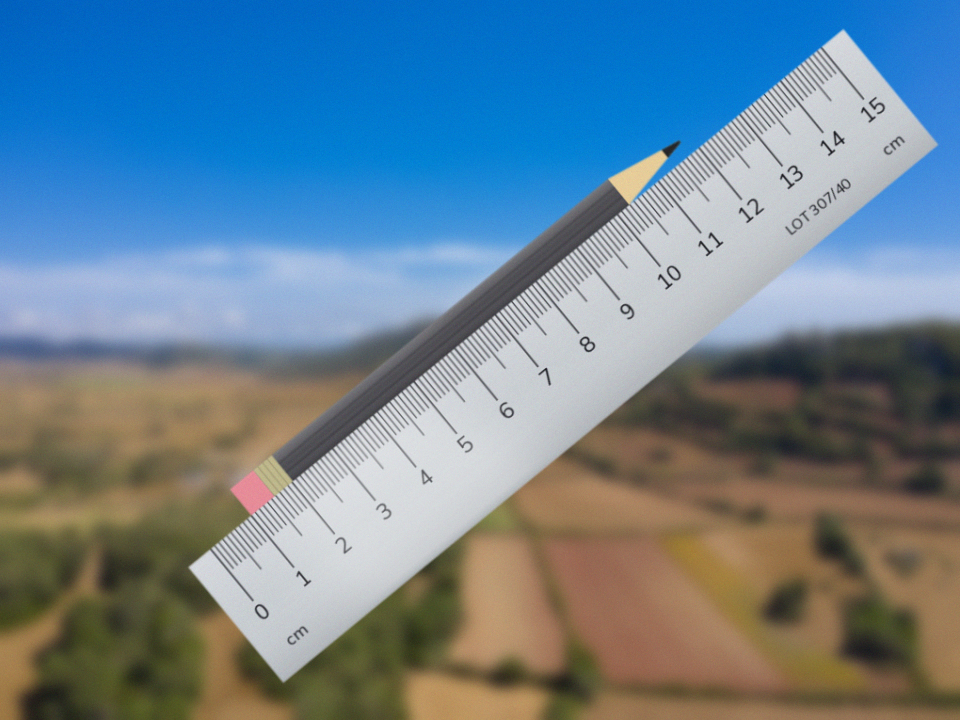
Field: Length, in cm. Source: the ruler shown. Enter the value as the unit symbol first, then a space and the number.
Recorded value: cm 10.8
